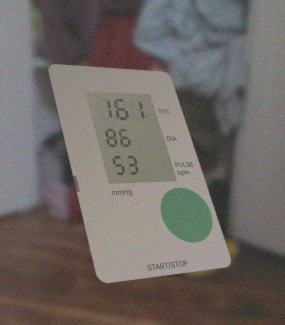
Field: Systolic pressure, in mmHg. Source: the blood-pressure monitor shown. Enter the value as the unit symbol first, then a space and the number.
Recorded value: mmHg 161
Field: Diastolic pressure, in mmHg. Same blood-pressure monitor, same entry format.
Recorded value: mmHg 86
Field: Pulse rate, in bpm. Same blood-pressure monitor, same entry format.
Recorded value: bpm 53
